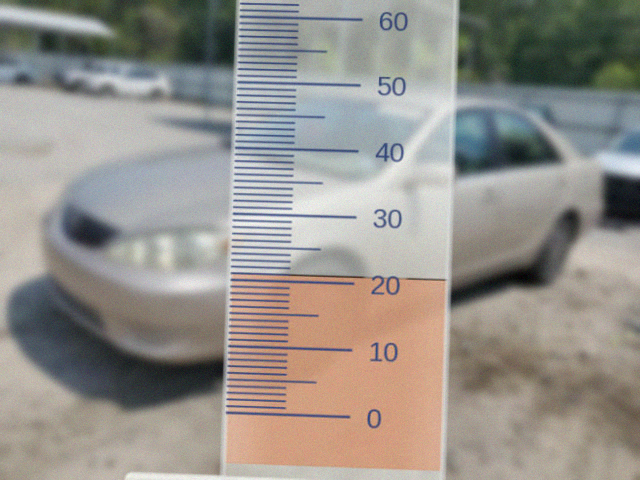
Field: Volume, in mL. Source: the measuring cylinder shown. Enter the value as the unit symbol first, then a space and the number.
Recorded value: mL 21
